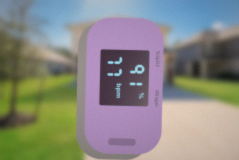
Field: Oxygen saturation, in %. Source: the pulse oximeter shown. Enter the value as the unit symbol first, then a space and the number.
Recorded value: % 91
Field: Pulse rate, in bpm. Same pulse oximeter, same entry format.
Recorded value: bpm 77
